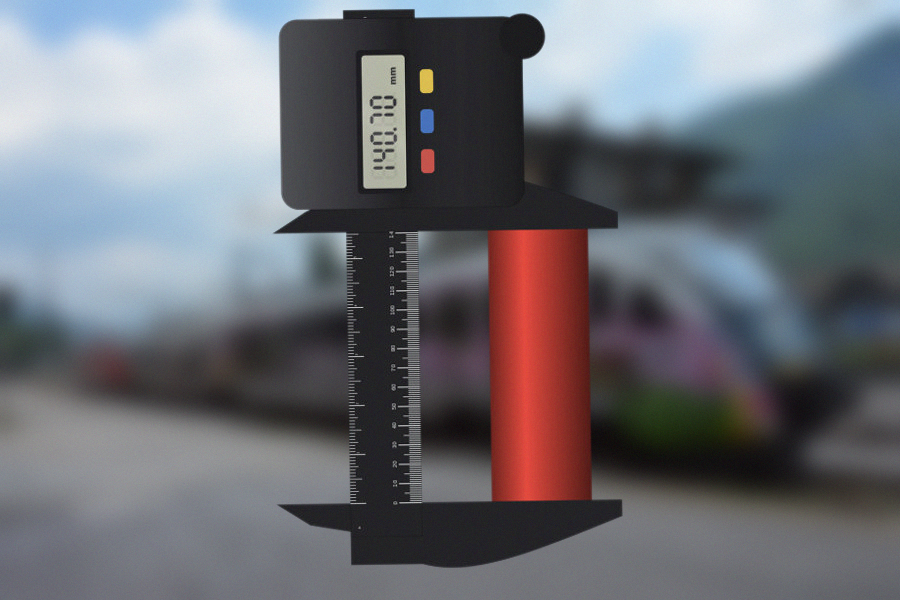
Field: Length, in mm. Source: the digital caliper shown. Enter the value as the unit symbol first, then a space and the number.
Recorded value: mm 140.70
